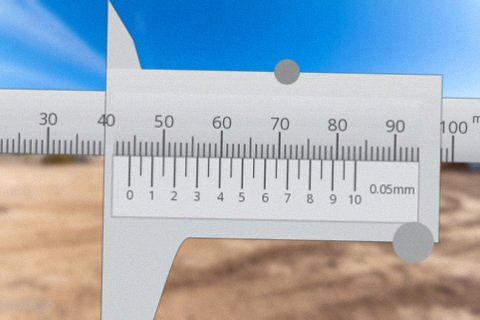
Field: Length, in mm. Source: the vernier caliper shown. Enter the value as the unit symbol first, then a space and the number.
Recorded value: mm 44.2
